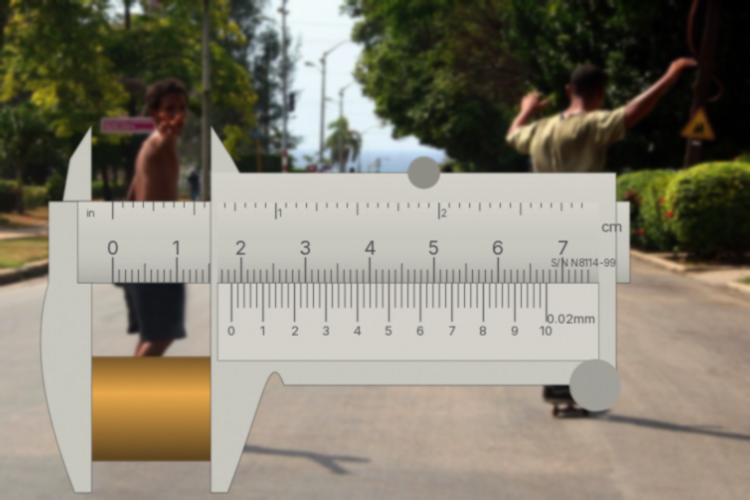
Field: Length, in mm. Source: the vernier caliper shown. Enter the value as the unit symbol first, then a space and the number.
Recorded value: mm 18.5
